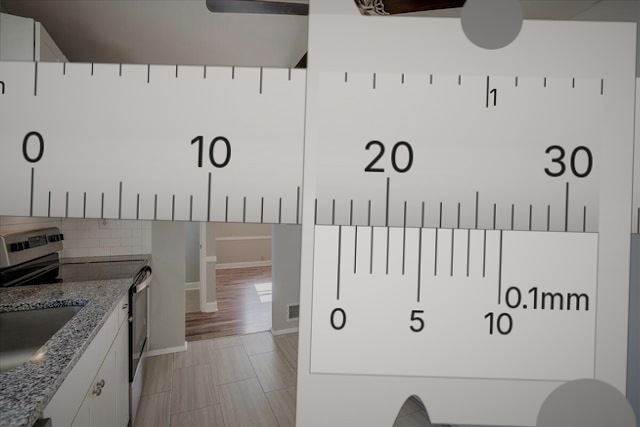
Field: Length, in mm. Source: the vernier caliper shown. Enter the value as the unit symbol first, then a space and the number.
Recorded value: mm 17.4
